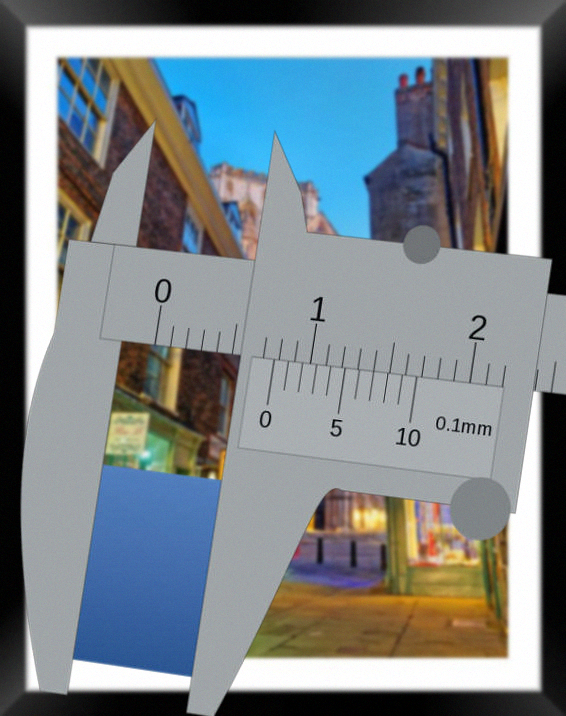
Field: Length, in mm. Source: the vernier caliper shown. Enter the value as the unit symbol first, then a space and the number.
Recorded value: mm 7.7
